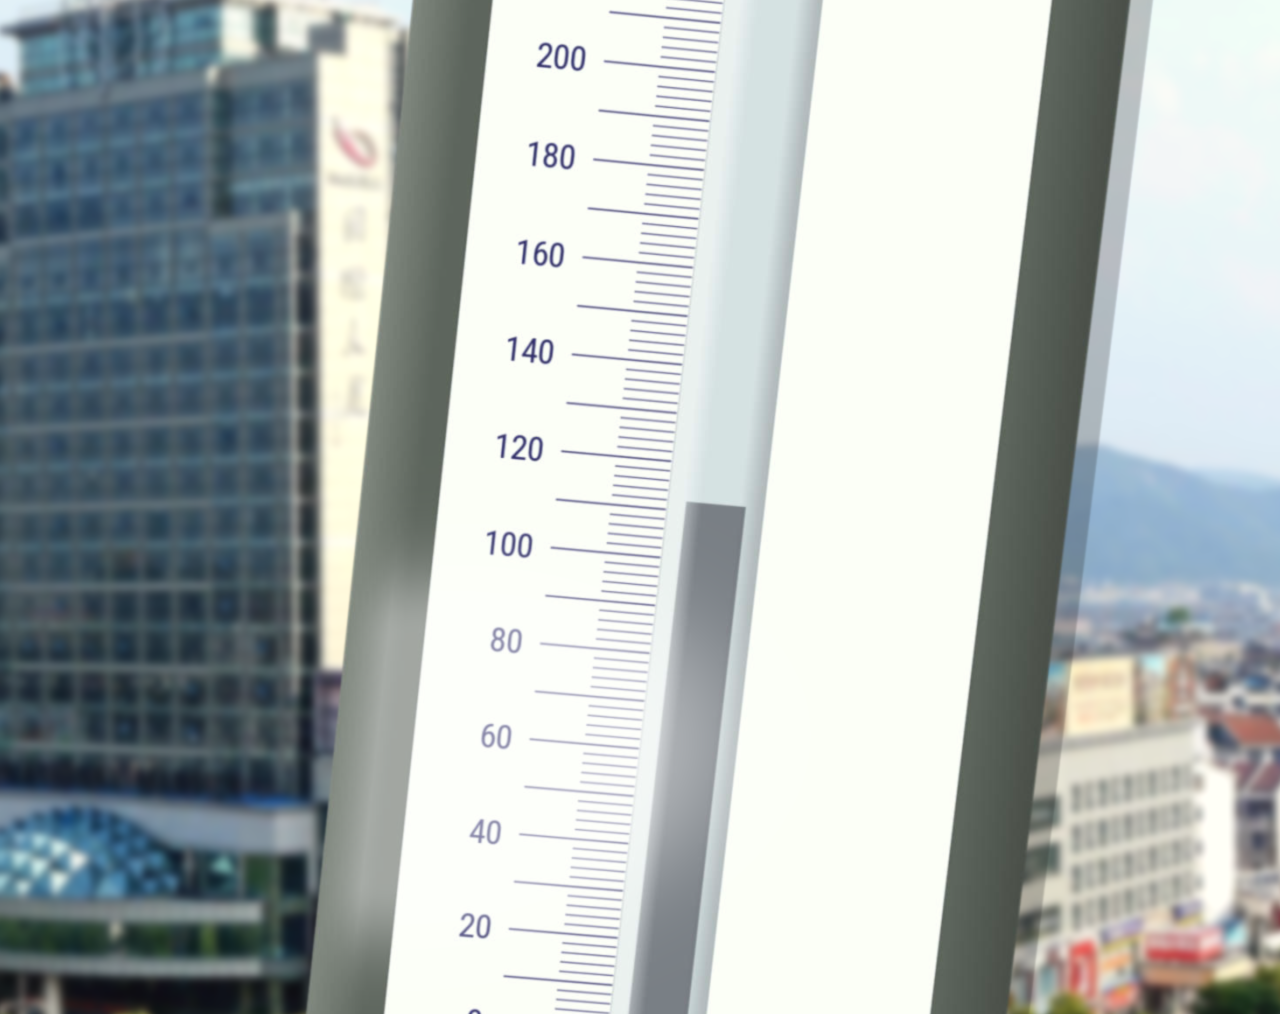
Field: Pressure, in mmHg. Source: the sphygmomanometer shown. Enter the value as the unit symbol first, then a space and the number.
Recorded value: mmHg 112
